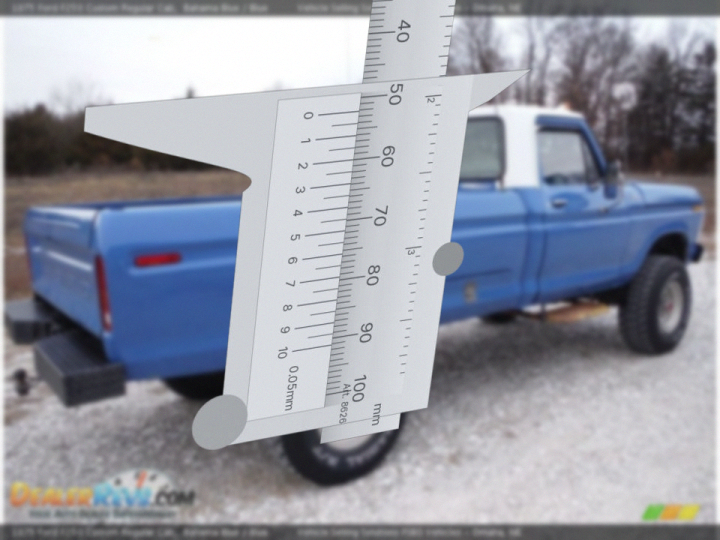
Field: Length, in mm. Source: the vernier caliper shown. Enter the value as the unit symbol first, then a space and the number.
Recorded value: mm 52.2
